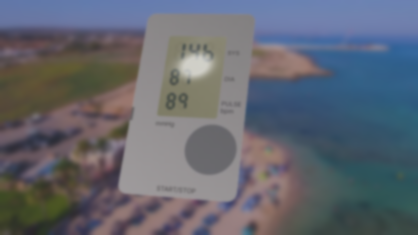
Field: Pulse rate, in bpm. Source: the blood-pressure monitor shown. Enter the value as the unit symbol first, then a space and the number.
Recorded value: bpm 89
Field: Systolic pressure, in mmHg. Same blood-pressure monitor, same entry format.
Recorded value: mmHg 146
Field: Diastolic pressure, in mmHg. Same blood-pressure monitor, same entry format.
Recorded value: mmHg 87
